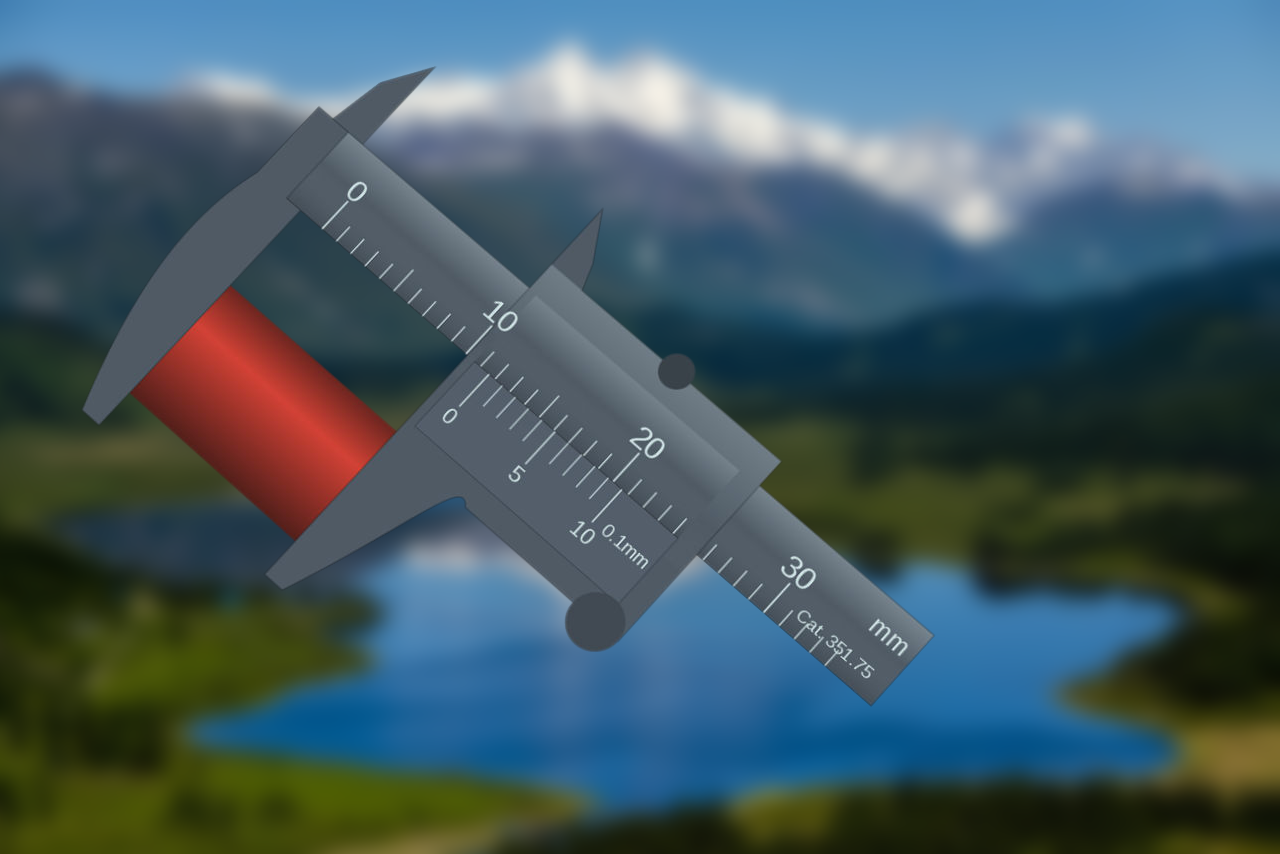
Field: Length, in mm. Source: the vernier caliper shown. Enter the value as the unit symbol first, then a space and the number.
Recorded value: mm 11.6
